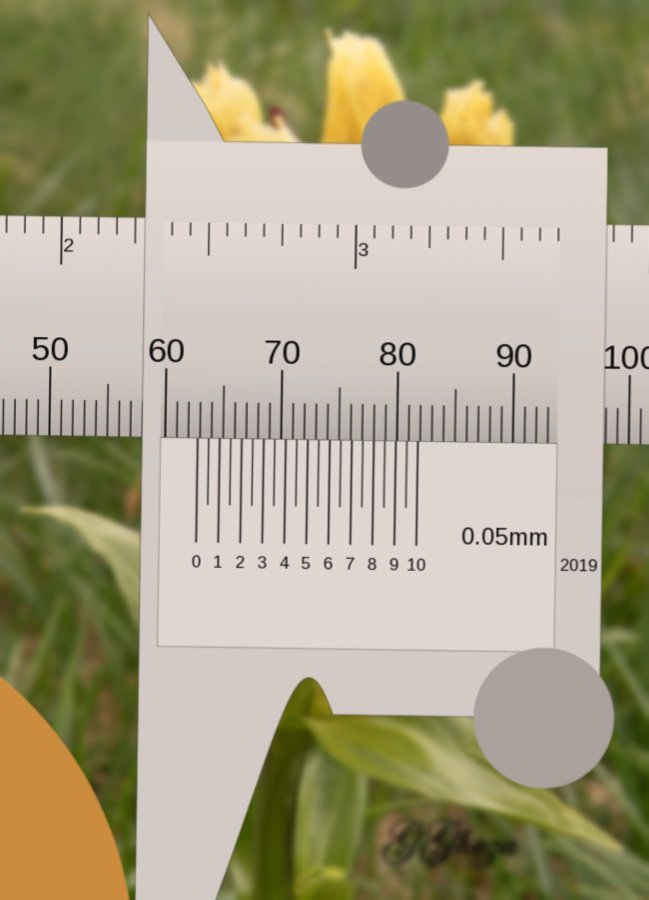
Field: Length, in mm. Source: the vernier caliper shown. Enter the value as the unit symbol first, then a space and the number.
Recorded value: mm 62.8
